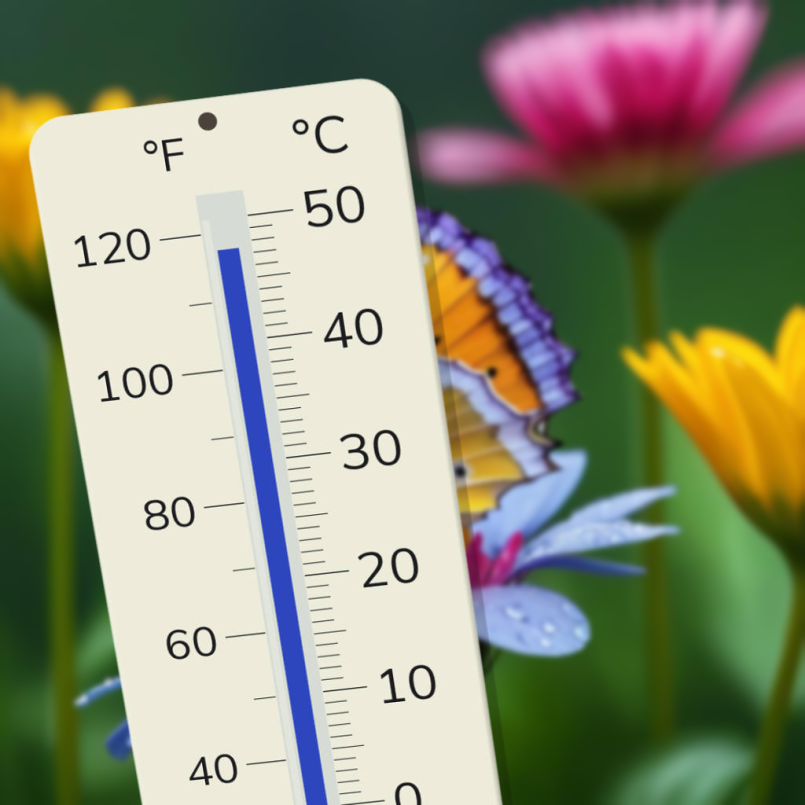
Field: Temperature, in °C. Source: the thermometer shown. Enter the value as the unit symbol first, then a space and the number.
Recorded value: °C 47.5
